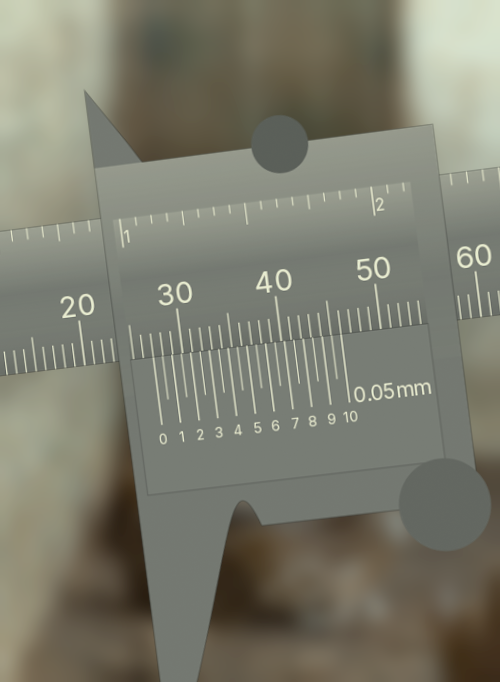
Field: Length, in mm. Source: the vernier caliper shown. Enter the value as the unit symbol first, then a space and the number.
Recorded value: mm 27.0
